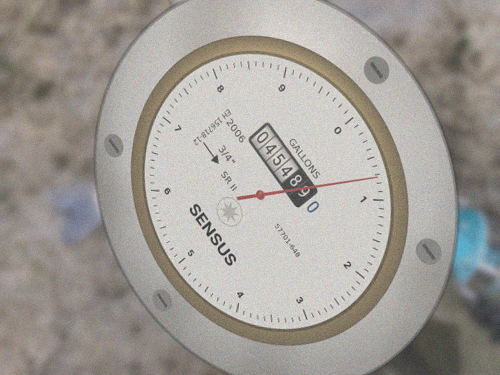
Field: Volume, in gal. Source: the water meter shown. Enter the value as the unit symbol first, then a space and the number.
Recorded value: gal 454890.7
